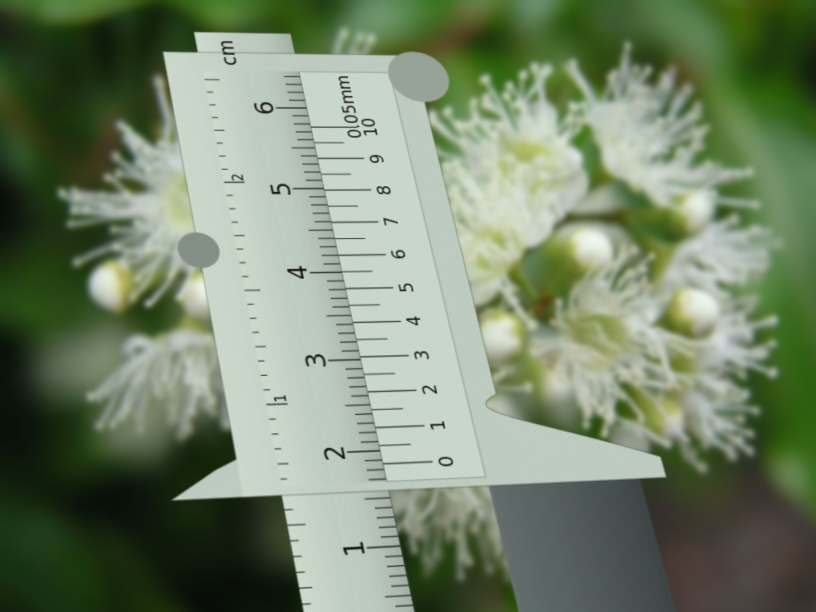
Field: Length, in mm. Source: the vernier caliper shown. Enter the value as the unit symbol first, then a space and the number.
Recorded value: mm 18.6
